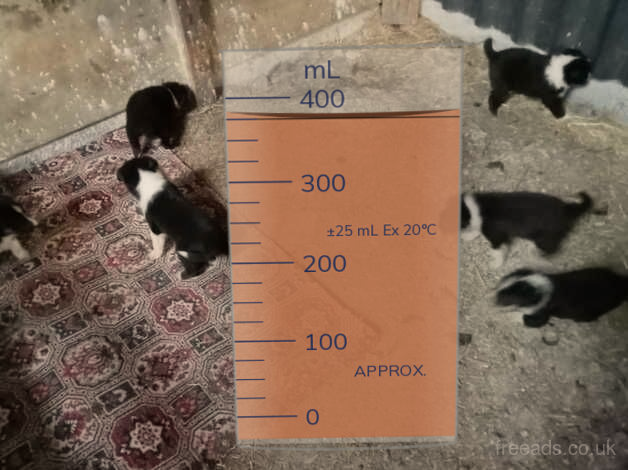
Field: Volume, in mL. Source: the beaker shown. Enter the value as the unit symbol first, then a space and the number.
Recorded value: mL 375
